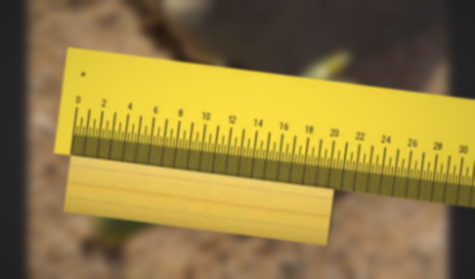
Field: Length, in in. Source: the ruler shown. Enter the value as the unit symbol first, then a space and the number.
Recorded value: in 20.5
